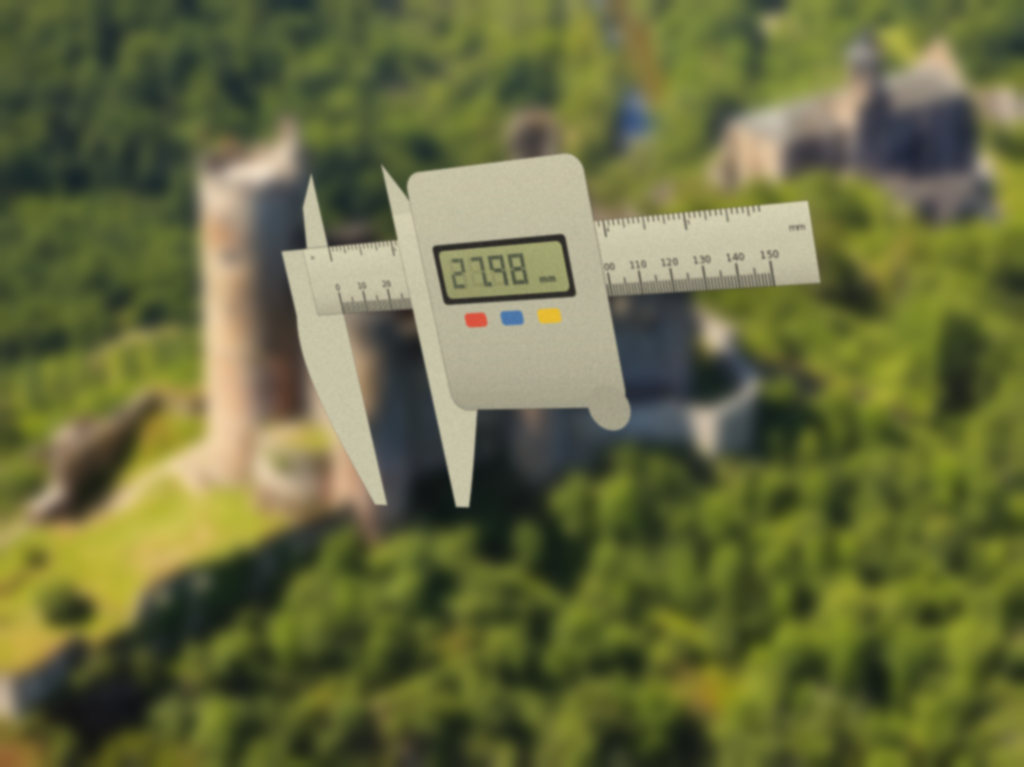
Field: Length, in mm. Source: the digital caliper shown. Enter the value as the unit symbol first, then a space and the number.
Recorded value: mm 27.98
